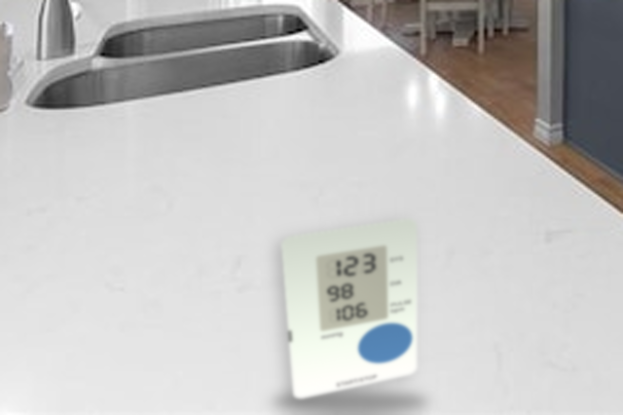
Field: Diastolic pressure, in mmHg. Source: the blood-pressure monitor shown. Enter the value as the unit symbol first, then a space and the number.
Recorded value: mmHg 98
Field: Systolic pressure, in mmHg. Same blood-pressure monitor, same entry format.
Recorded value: mmHg 123
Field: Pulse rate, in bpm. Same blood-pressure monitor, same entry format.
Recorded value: bpm 106
